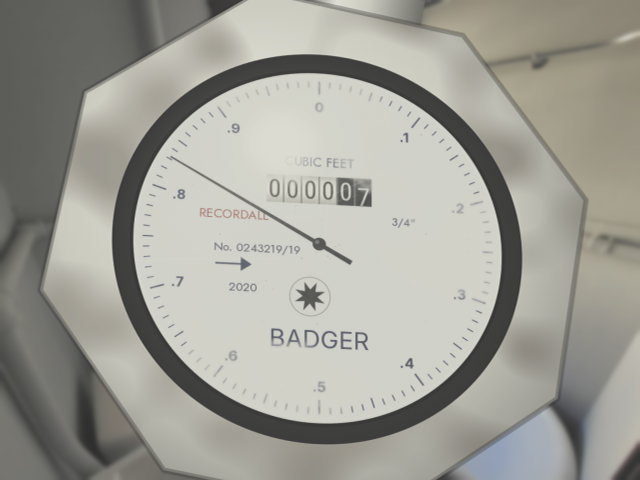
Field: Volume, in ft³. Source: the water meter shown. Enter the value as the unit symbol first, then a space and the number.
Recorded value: ft³ 6.83
